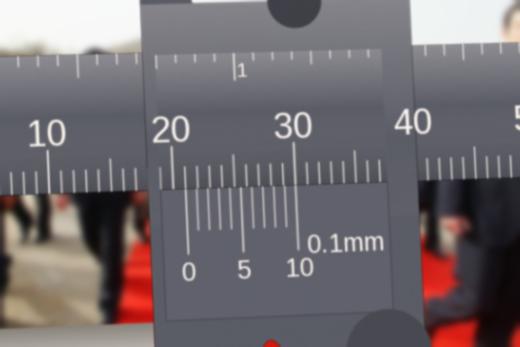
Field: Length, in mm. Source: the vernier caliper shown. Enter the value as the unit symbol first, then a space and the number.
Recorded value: mm 21.0
